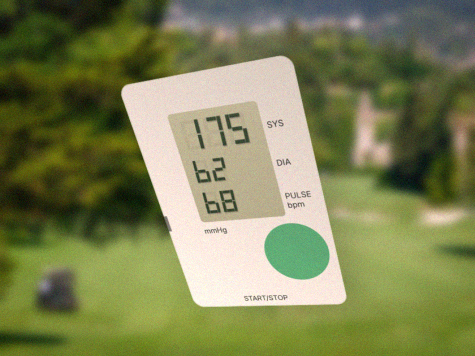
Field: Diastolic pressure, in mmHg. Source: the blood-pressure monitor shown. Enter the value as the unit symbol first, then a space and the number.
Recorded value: mmHg 62
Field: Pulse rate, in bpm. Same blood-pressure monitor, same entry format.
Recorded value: bpm 68
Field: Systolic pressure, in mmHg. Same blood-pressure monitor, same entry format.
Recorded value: mmHg 175
